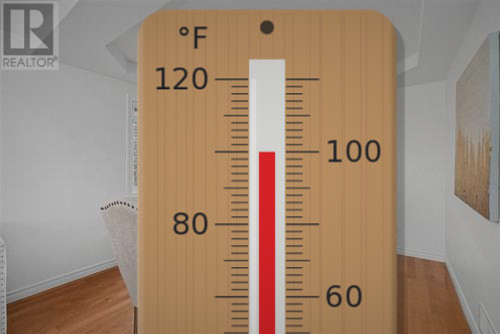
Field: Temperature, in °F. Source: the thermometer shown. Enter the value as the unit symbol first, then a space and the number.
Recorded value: °F 100
